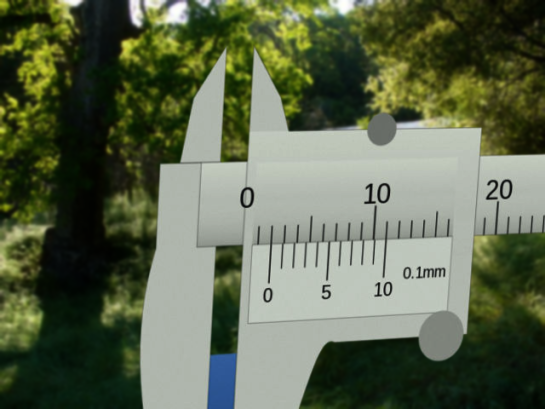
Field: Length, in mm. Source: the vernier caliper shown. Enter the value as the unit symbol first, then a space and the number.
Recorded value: mm 2.0
